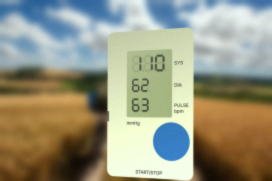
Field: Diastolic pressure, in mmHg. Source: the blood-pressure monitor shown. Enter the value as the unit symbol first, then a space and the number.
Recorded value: mmHg 62
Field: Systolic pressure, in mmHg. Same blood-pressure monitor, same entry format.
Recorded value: mmHg 110
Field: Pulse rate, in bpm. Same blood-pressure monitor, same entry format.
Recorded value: bpm 63
